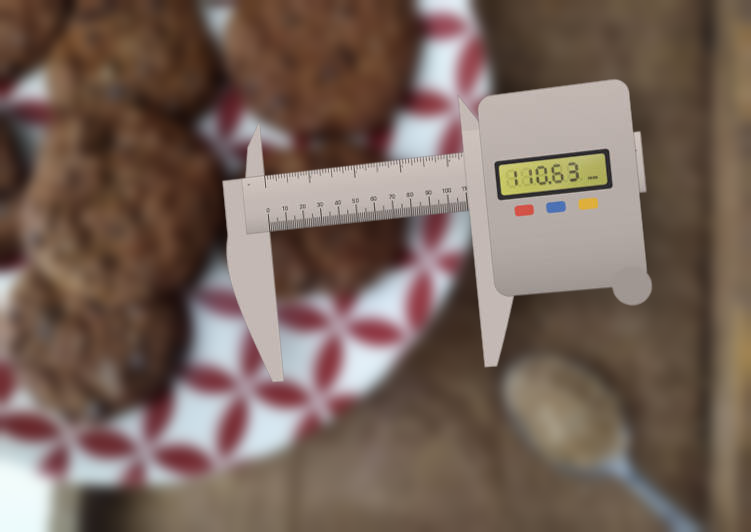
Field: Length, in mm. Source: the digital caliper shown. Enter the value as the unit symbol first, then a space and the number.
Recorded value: mm 110.63
